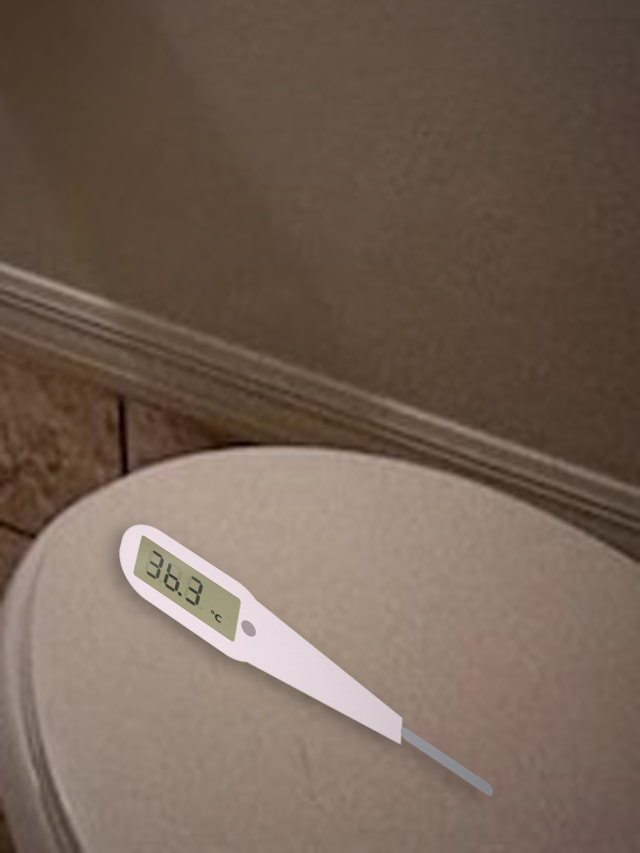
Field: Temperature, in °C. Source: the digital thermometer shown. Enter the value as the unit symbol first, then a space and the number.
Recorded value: °C 36.3
